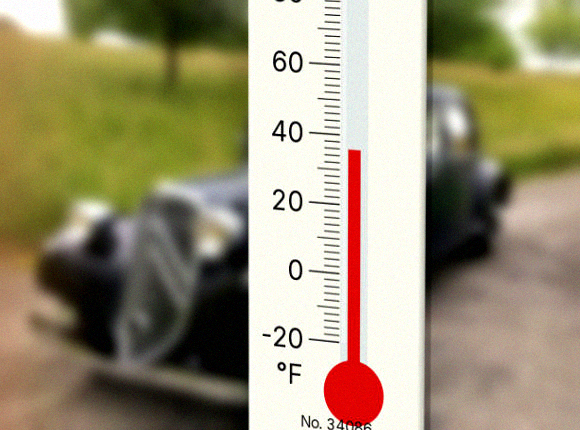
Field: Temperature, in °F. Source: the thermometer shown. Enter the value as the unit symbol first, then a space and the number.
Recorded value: °F 36
